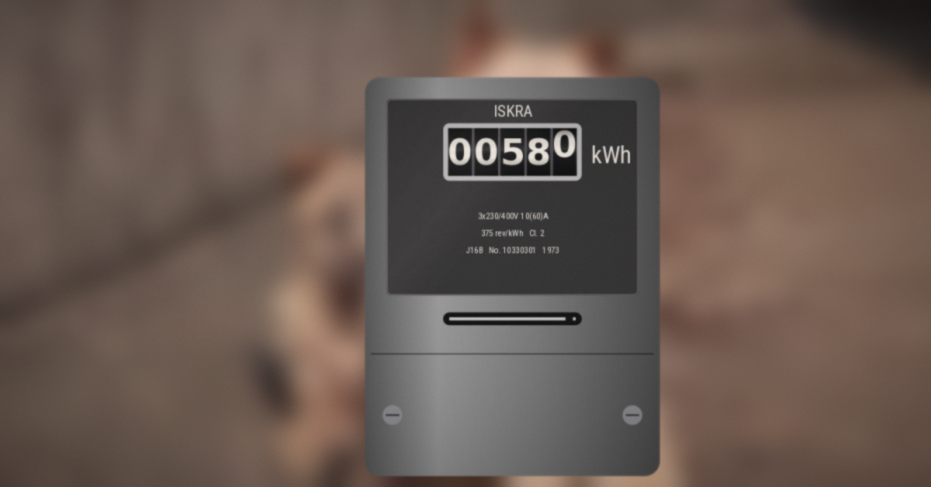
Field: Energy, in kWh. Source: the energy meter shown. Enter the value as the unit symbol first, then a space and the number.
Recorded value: kWh 580
